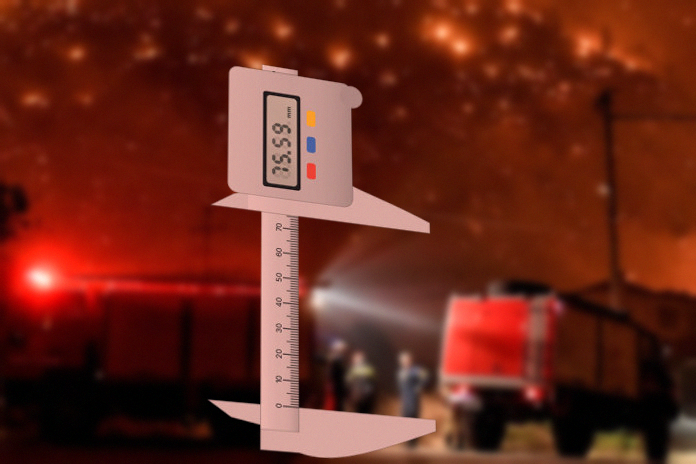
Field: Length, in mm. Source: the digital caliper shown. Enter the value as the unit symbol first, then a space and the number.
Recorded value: mm 75.59
